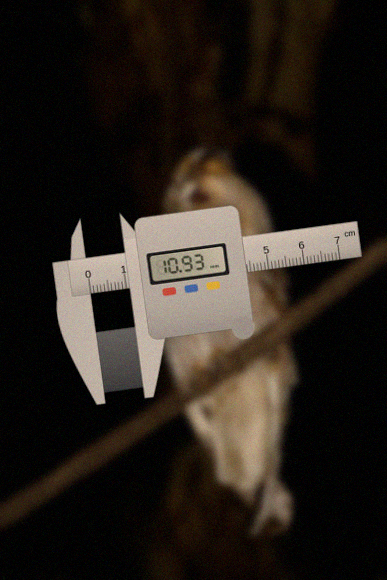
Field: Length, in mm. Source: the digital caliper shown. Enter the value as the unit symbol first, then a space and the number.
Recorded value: mm 10.93
